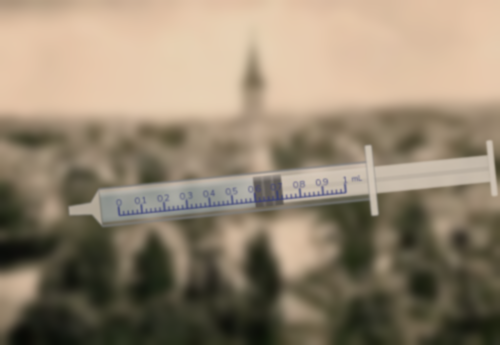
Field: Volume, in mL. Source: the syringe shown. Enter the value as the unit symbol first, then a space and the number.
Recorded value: mL 0.6
